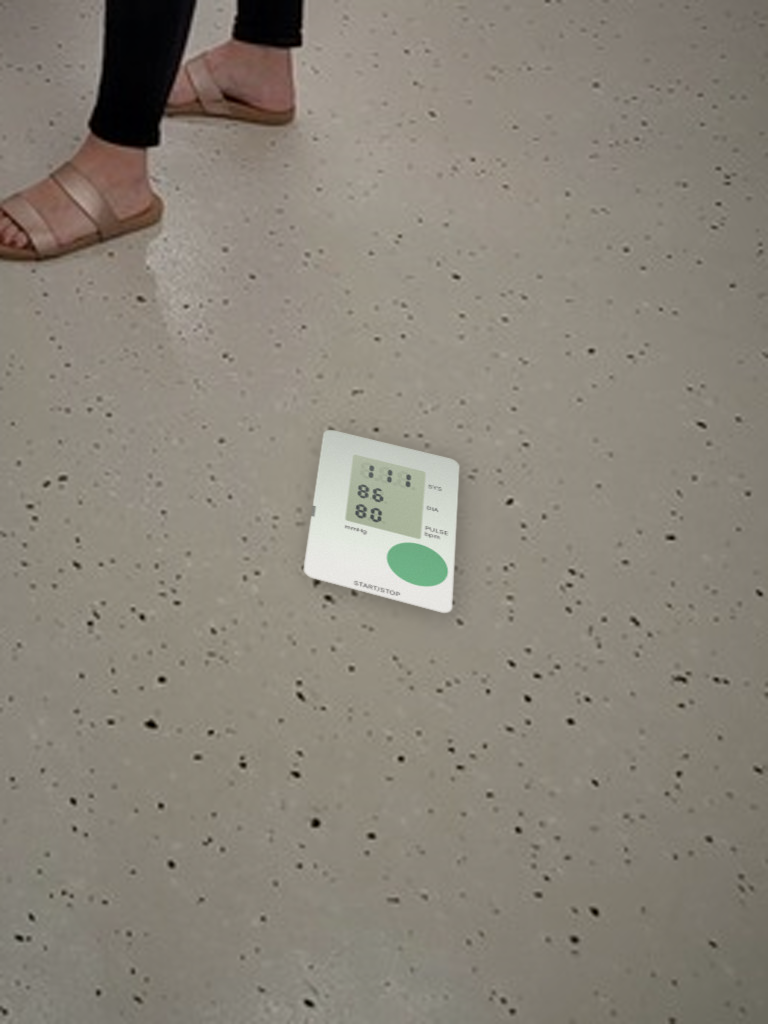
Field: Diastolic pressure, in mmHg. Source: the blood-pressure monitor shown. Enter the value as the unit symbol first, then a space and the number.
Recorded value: mmHg 86
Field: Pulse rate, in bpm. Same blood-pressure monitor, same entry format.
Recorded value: bpm 80
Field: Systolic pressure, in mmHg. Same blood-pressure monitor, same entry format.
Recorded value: mmHg 111
